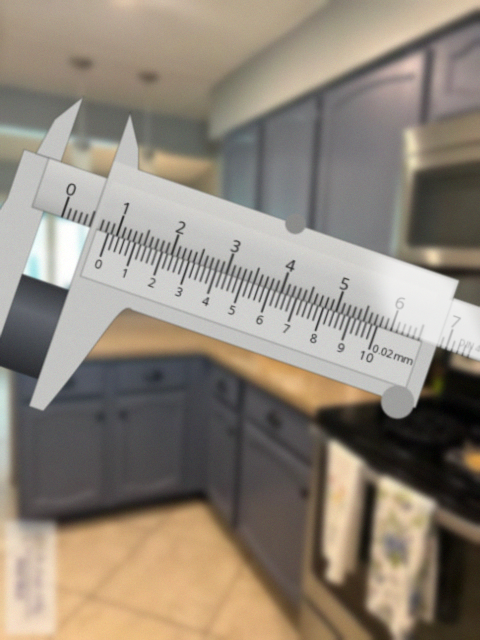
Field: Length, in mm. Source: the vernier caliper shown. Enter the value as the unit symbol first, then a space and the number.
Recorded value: mm 8.5
